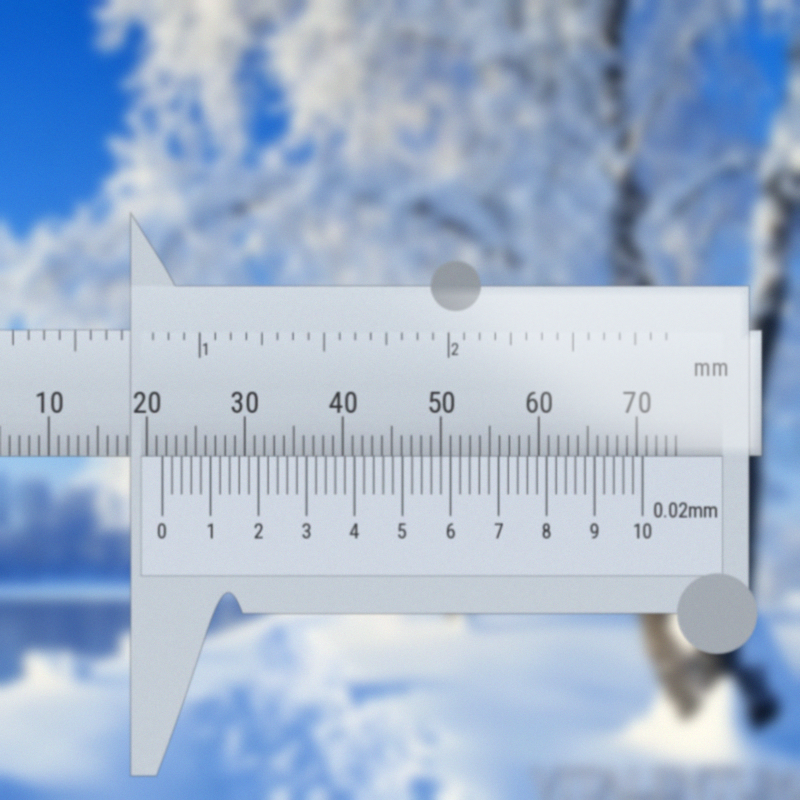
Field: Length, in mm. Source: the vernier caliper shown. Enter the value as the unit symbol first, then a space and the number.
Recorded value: mm 21.6
